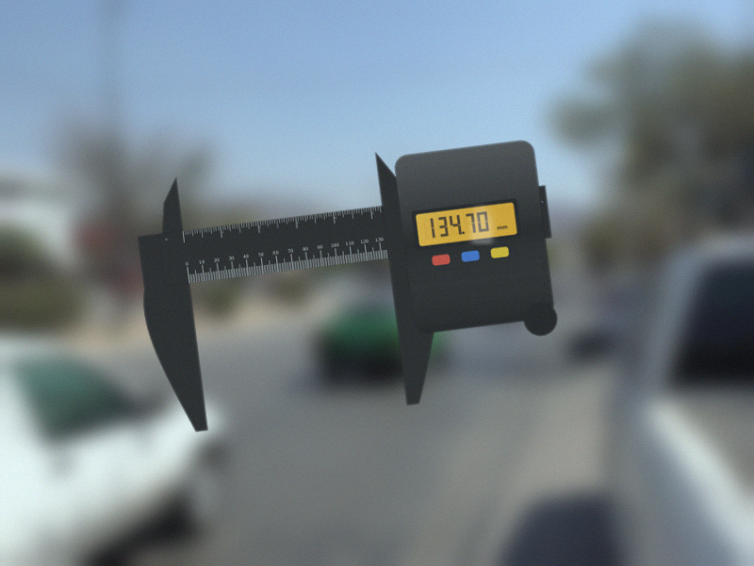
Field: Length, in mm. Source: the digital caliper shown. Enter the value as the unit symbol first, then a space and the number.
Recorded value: mm 134.70
